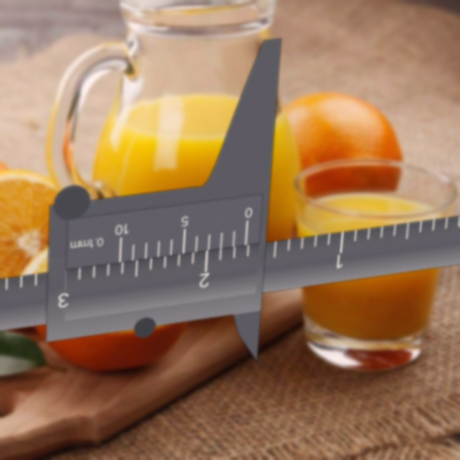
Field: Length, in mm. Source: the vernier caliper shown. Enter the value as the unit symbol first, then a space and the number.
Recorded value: mm 17.2
